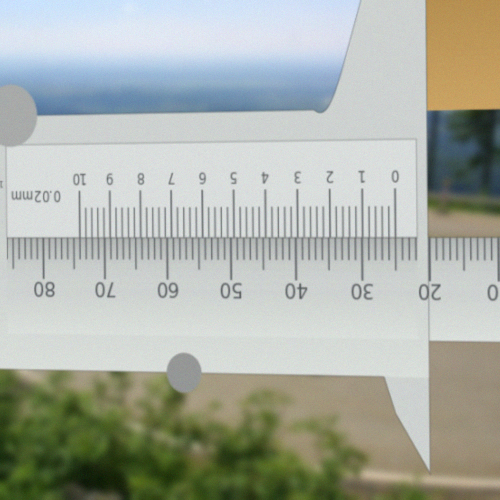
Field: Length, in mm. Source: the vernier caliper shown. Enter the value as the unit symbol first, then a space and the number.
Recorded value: mm 25.0
